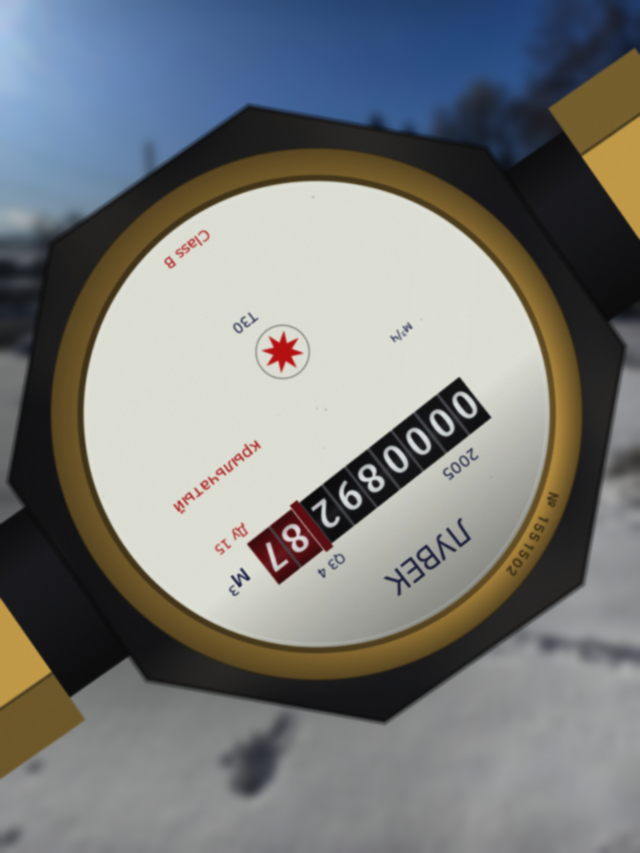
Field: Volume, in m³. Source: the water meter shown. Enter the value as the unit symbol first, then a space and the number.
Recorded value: m³ 892.87
